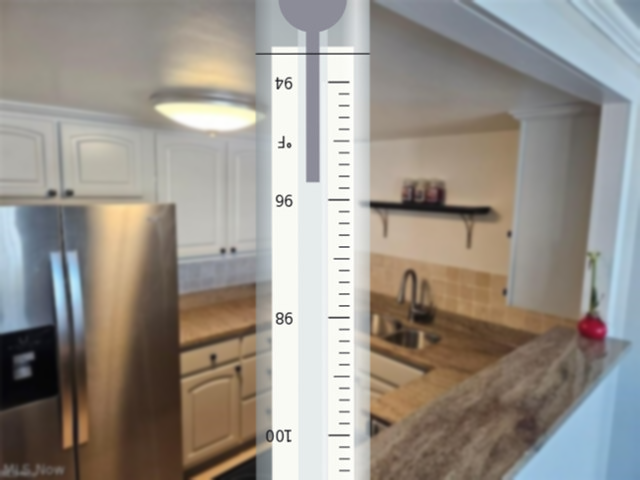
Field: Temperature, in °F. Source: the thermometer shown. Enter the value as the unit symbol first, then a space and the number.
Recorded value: °F 95.7
